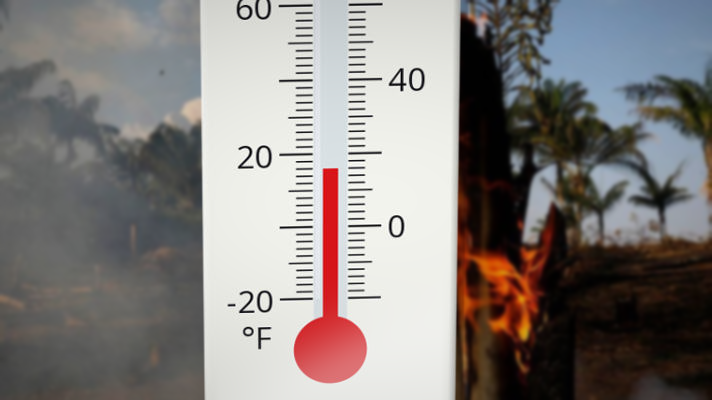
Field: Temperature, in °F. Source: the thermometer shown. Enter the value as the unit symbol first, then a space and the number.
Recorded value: °F 16
